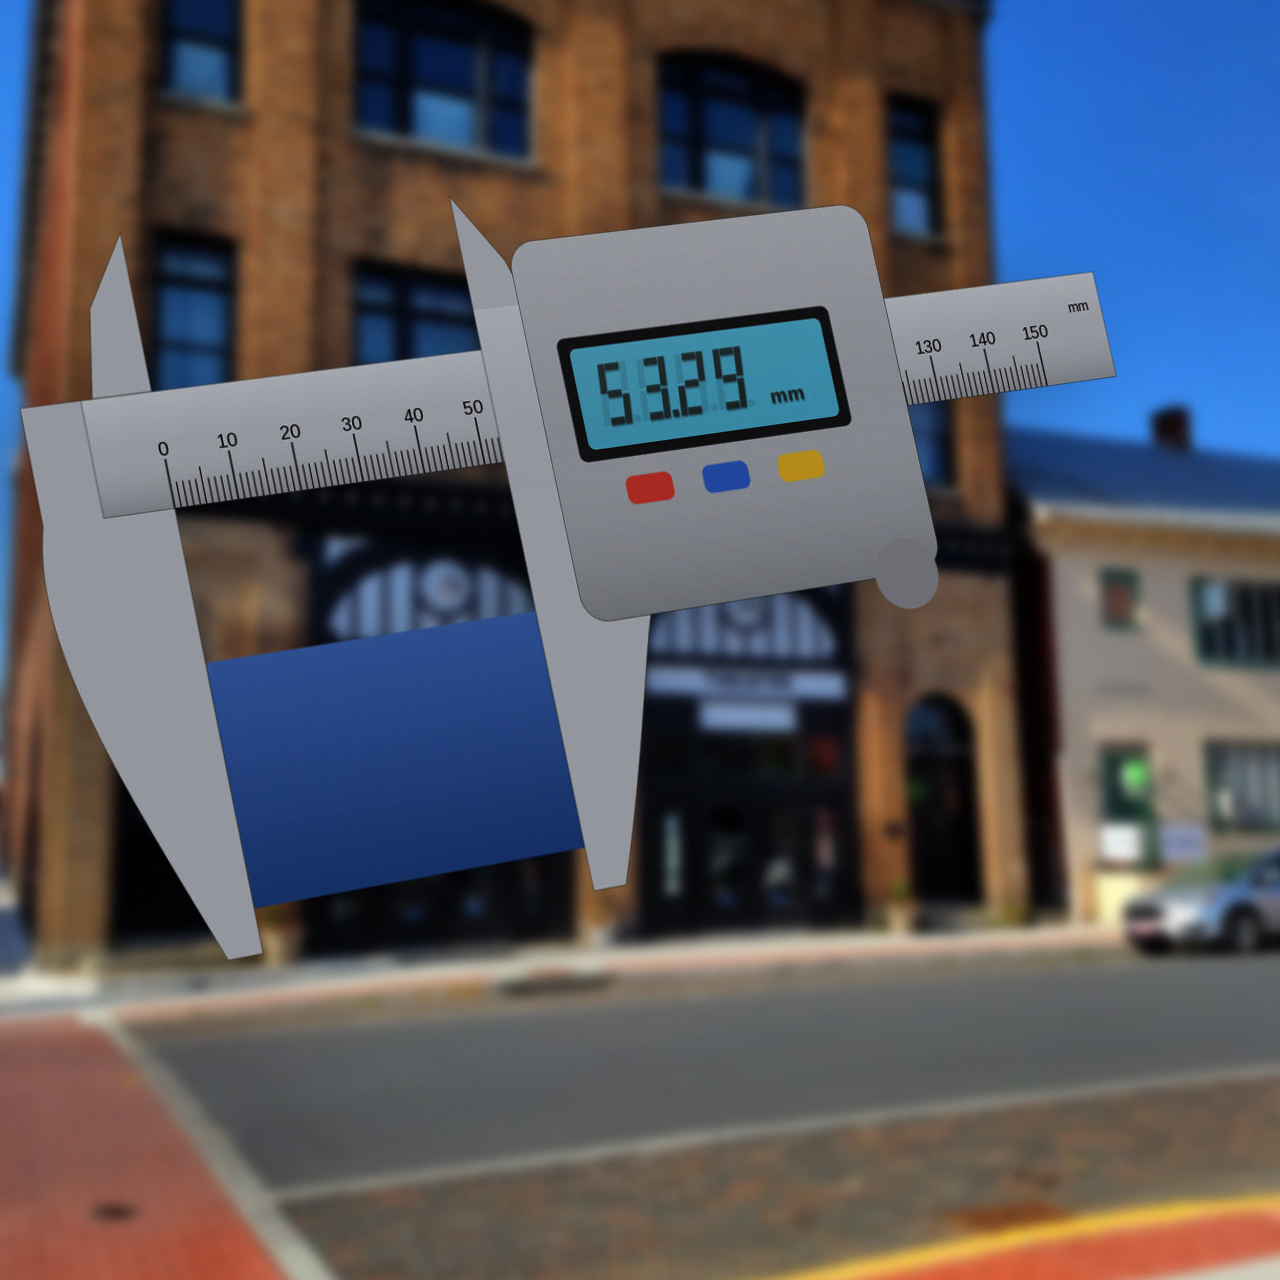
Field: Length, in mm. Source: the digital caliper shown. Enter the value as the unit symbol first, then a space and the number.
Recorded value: mm 53.29
